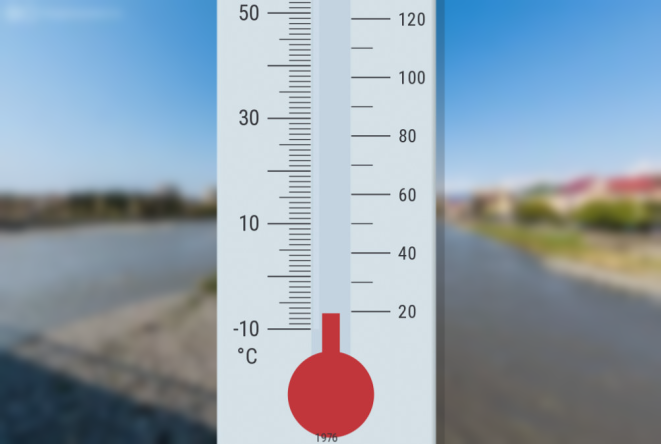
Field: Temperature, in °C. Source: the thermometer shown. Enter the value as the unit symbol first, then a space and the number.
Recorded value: °C -7
